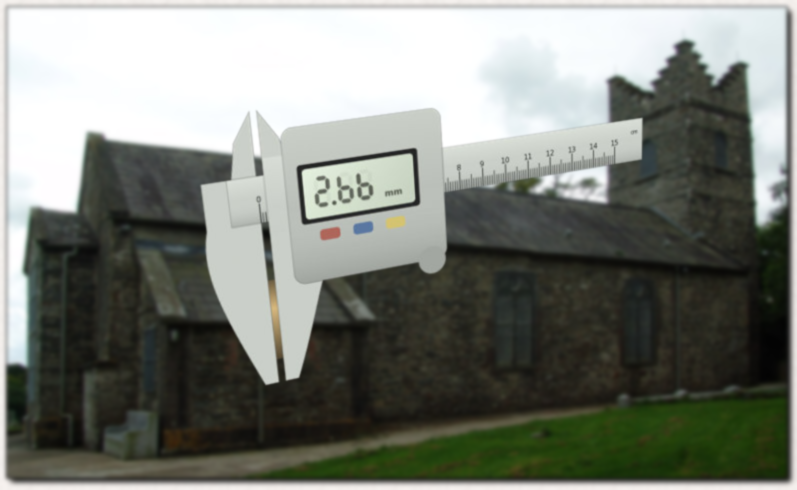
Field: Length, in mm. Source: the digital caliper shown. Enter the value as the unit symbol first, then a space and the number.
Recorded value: mm 2.66
